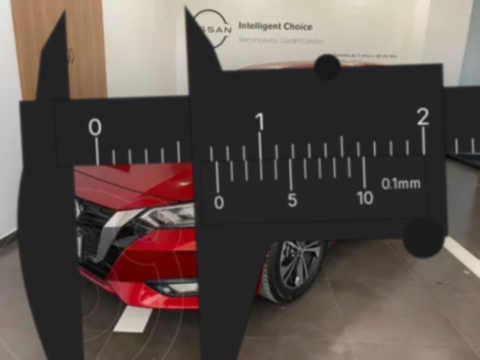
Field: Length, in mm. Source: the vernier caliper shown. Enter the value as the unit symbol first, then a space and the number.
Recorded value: mm 7.3
